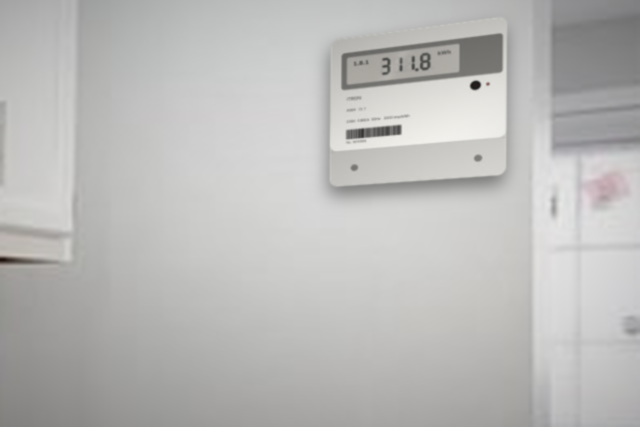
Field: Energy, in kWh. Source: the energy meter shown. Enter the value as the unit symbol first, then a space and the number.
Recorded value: kWh 311.8
